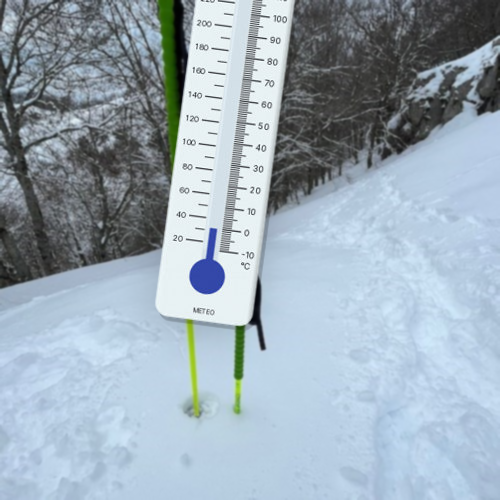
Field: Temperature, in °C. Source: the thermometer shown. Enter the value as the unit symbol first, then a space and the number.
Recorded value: °C 0
